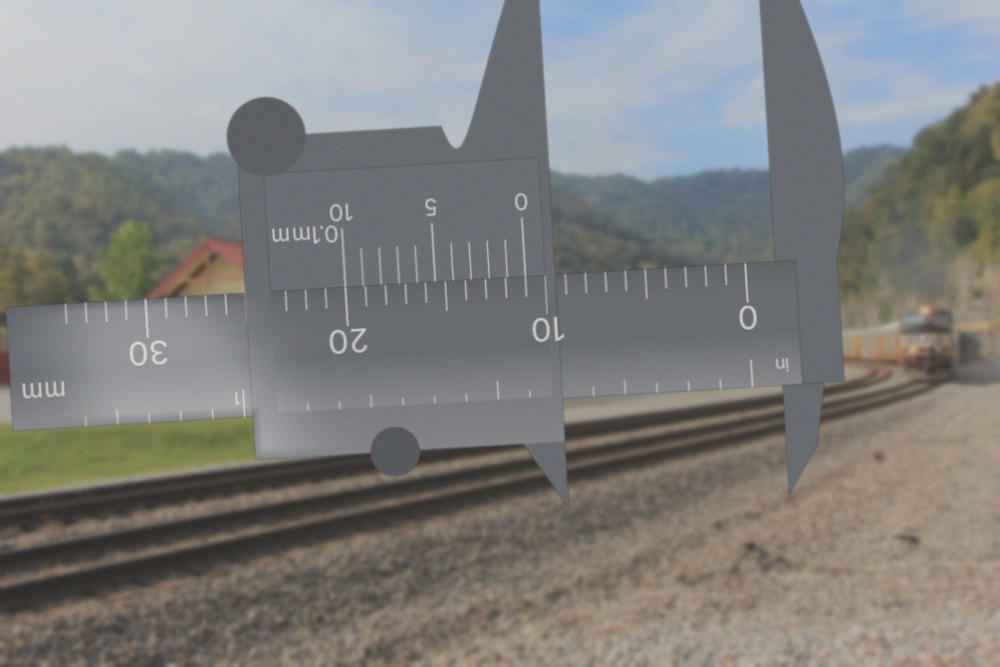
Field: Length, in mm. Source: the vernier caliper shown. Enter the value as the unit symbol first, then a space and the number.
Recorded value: mm 11.0
